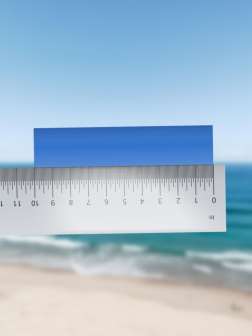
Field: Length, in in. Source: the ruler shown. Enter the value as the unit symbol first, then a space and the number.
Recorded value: in 10
